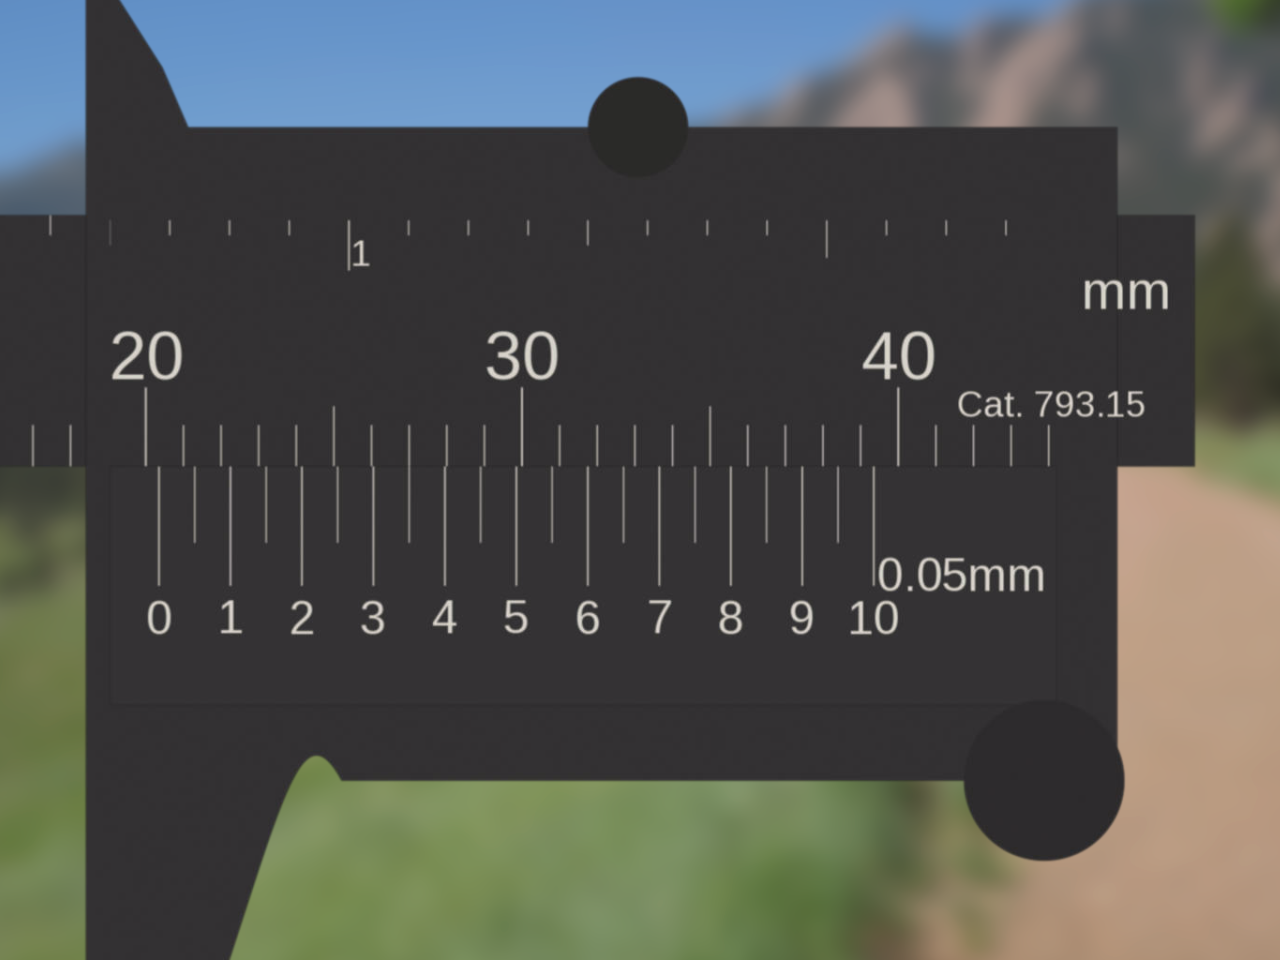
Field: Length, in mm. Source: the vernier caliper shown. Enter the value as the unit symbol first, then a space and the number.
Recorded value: mm 20.35
